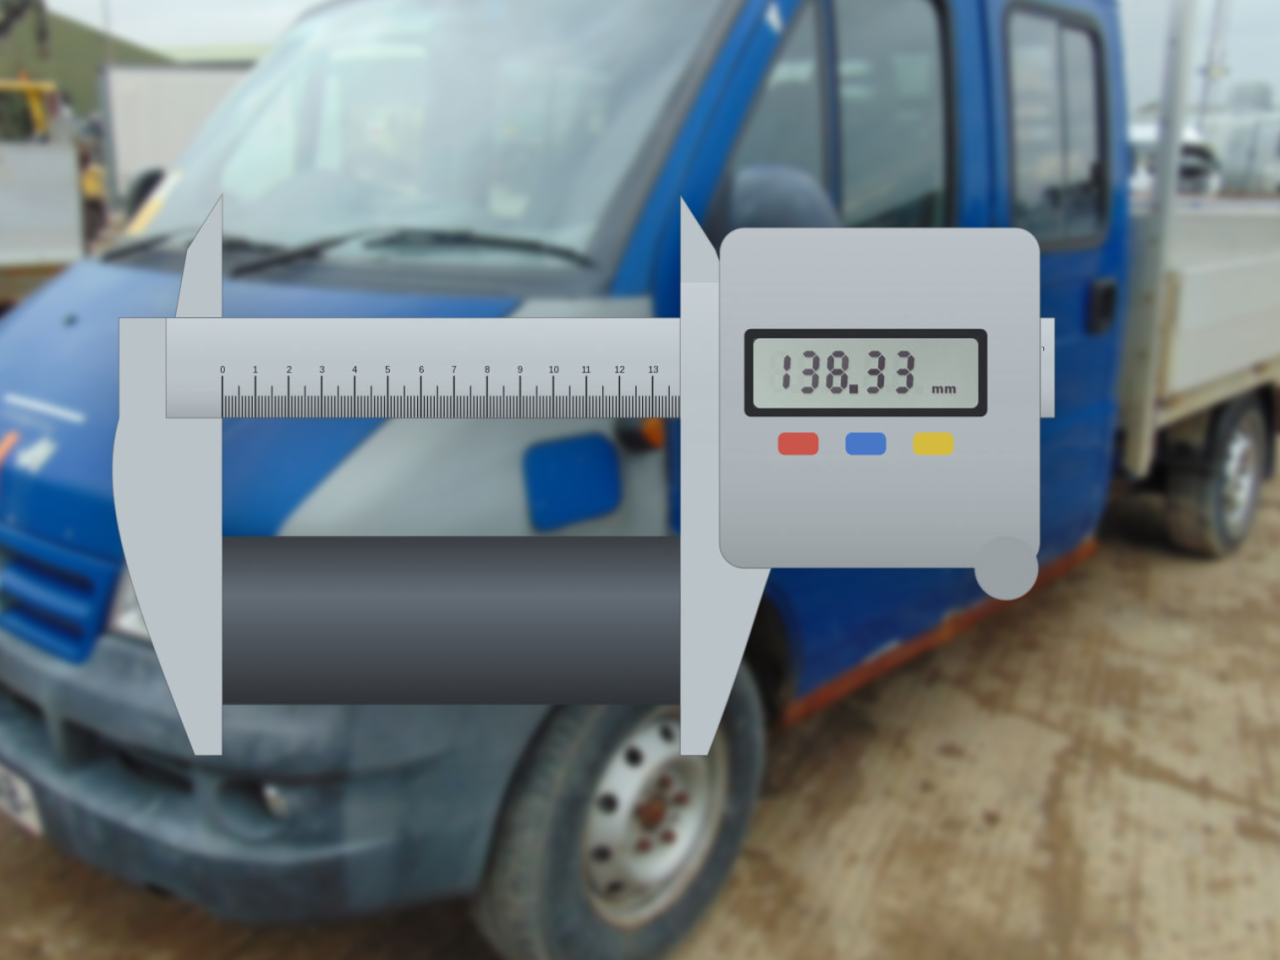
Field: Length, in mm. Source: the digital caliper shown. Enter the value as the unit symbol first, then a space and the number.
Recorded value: mm 138.33
